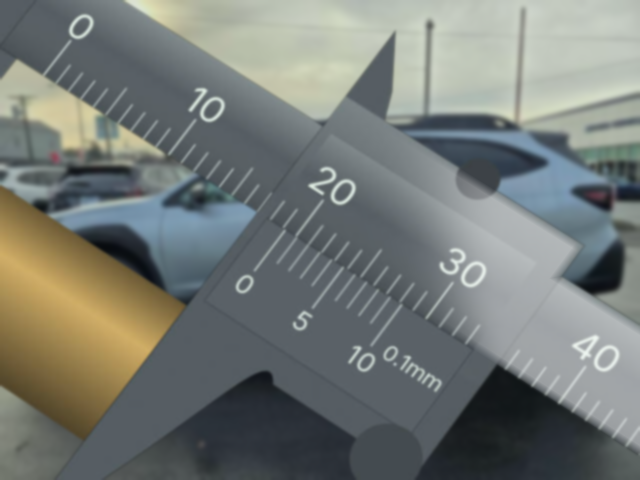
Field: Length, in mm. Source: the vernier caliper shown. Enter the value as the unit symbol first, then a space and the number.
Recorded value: mm 19.2
